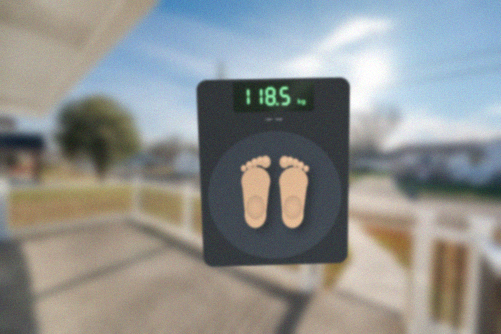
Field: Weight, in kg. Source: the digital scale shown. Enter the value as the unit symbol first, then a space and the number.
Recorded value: kg 118.5
